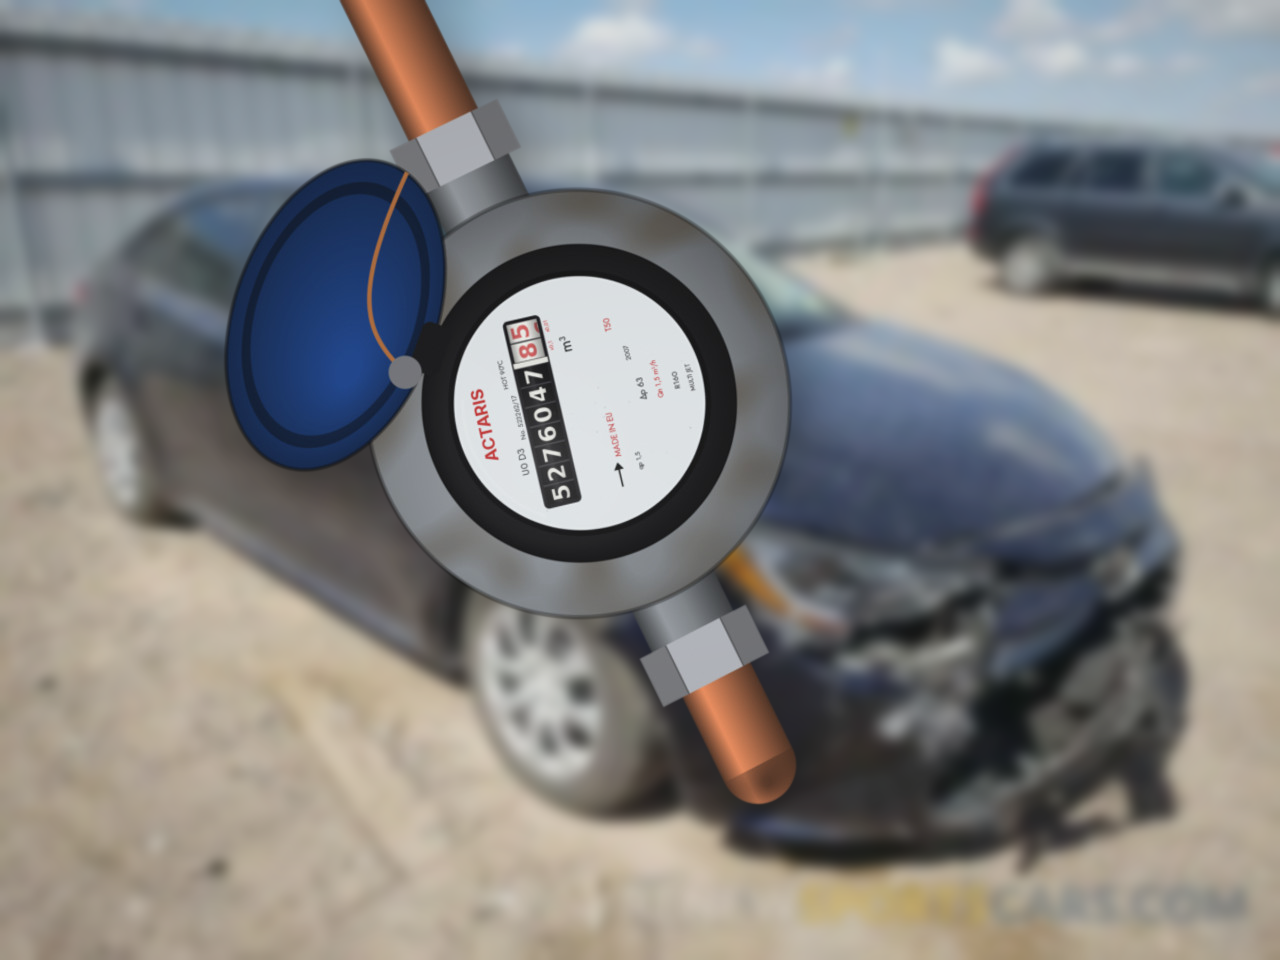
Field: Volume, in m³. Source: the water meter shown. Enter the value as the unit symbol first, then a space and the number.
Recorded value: m³ 5276047.85
